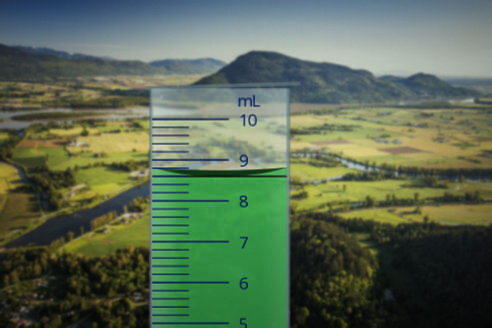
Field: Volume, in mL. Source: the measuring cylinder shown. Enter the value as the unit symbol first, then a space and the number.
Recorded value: mL 8.6
